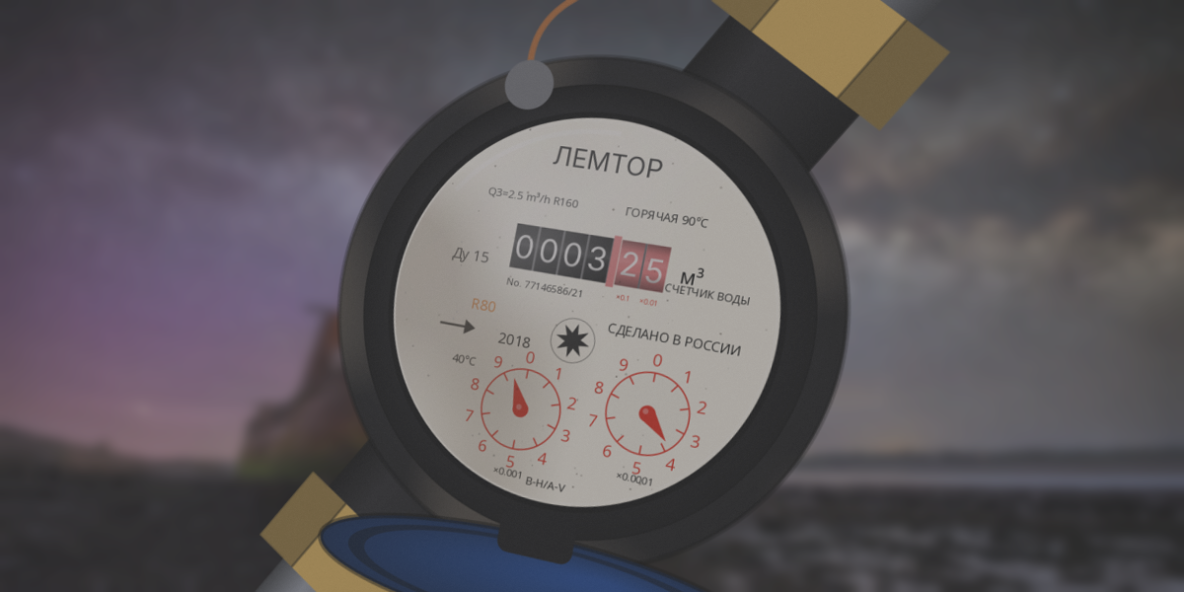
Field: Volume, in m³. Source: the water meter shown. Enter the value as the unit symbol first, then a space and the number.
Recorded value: m³ 3.2493
